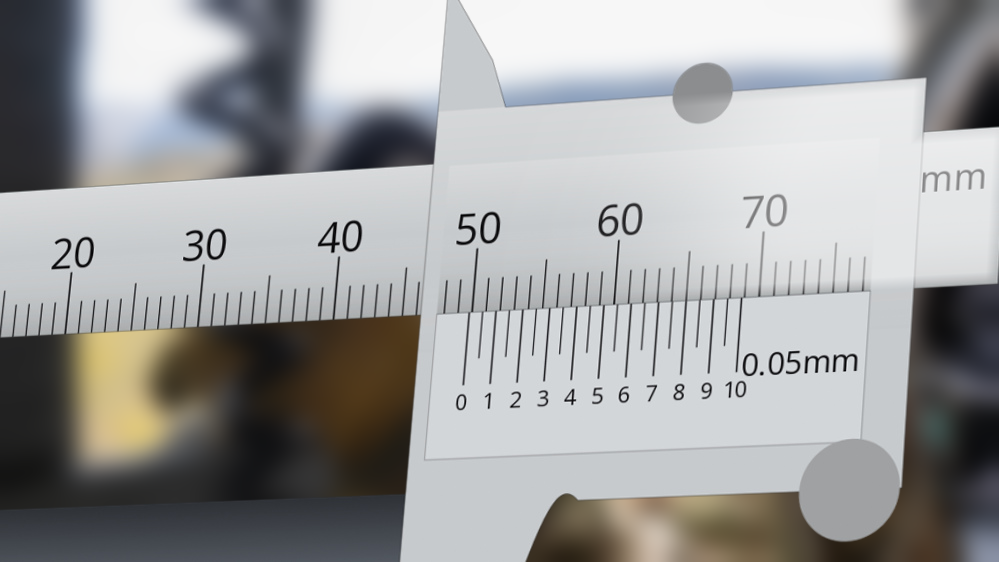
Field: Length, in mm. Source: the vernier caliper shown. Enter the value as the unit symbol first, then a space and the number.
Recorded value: mm 49.8
